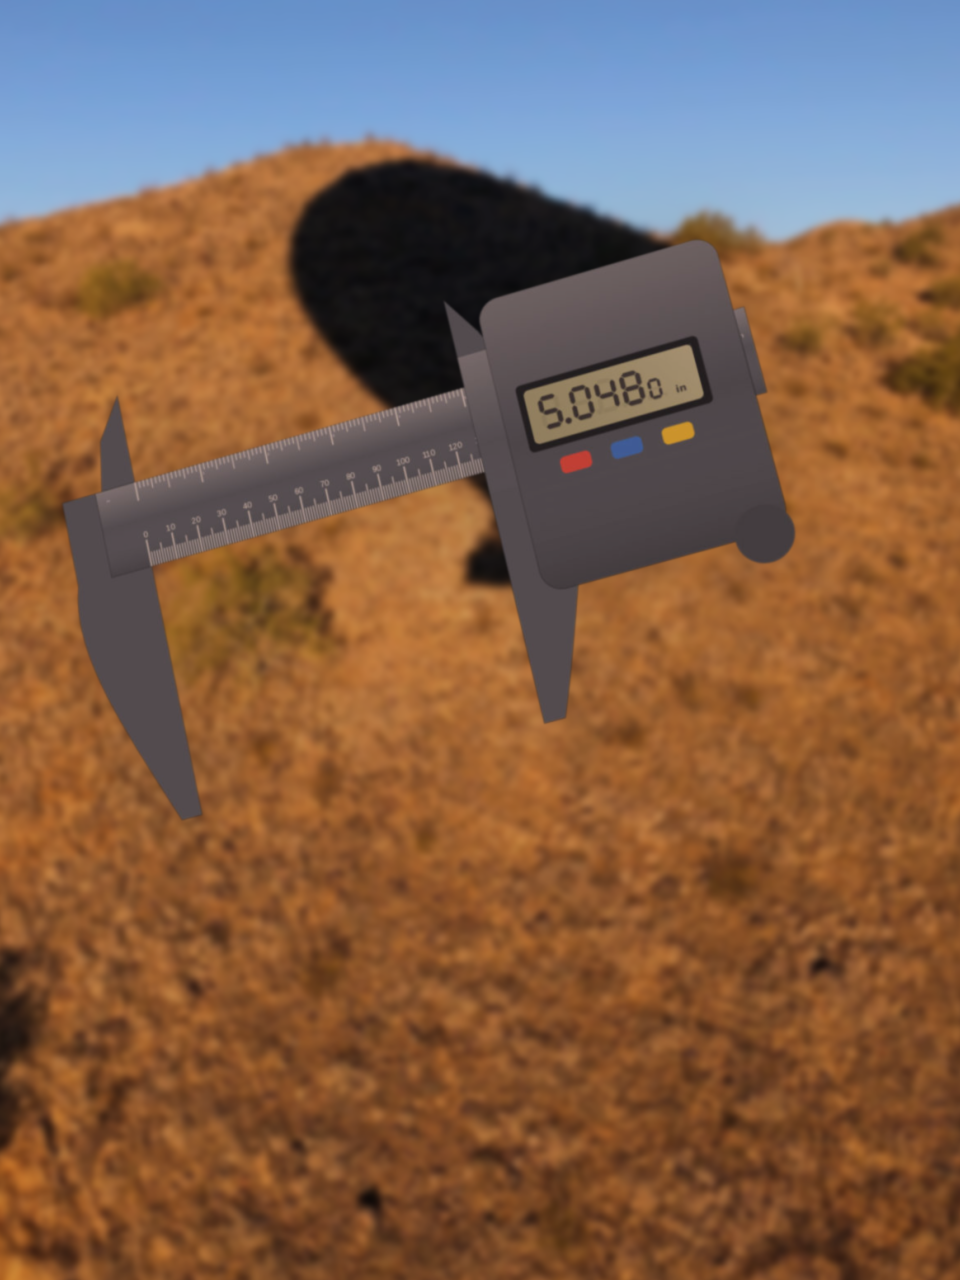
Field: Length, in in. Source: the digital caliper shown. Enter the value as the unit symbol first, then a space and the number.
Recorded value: in 5.0480
